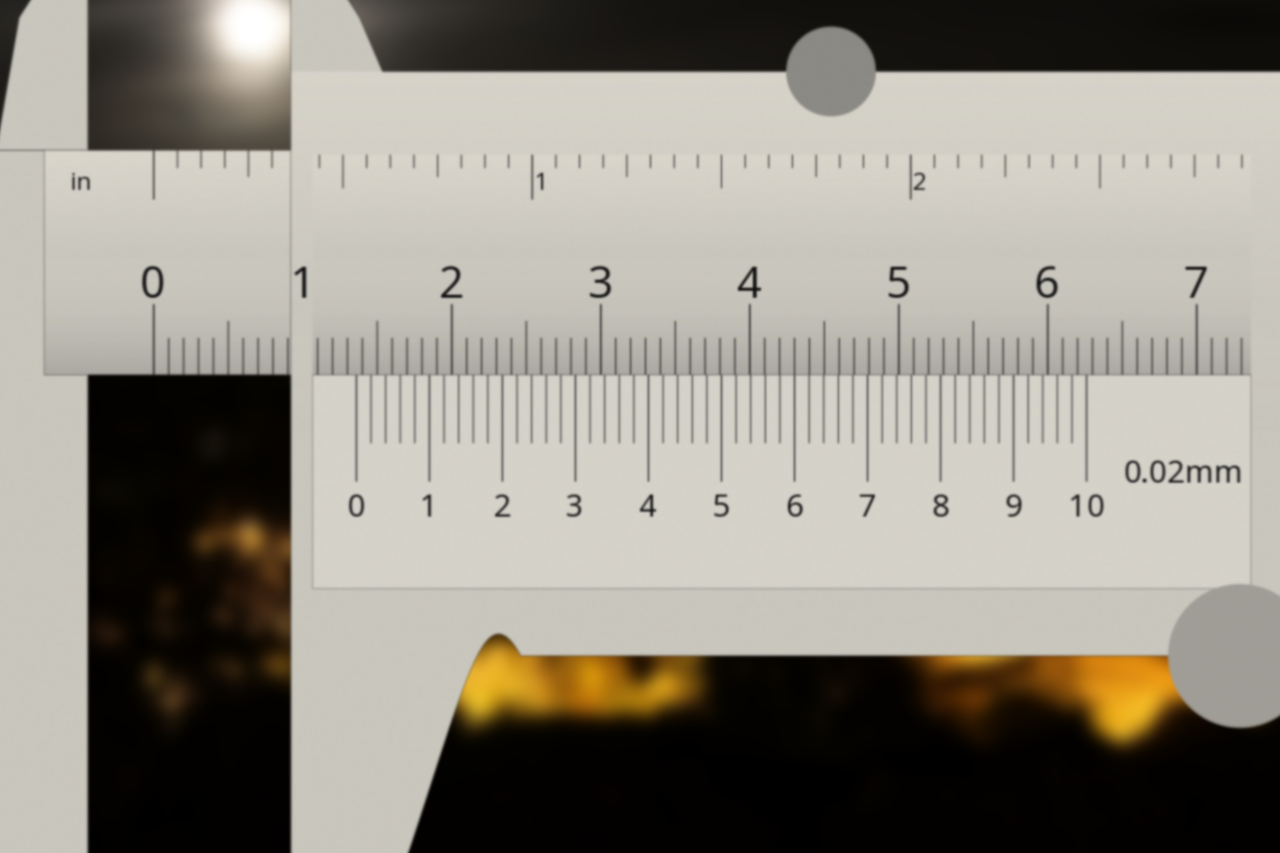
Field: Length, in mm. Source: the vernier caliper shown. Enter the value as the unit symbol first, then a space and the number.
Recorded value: mm 13.6
